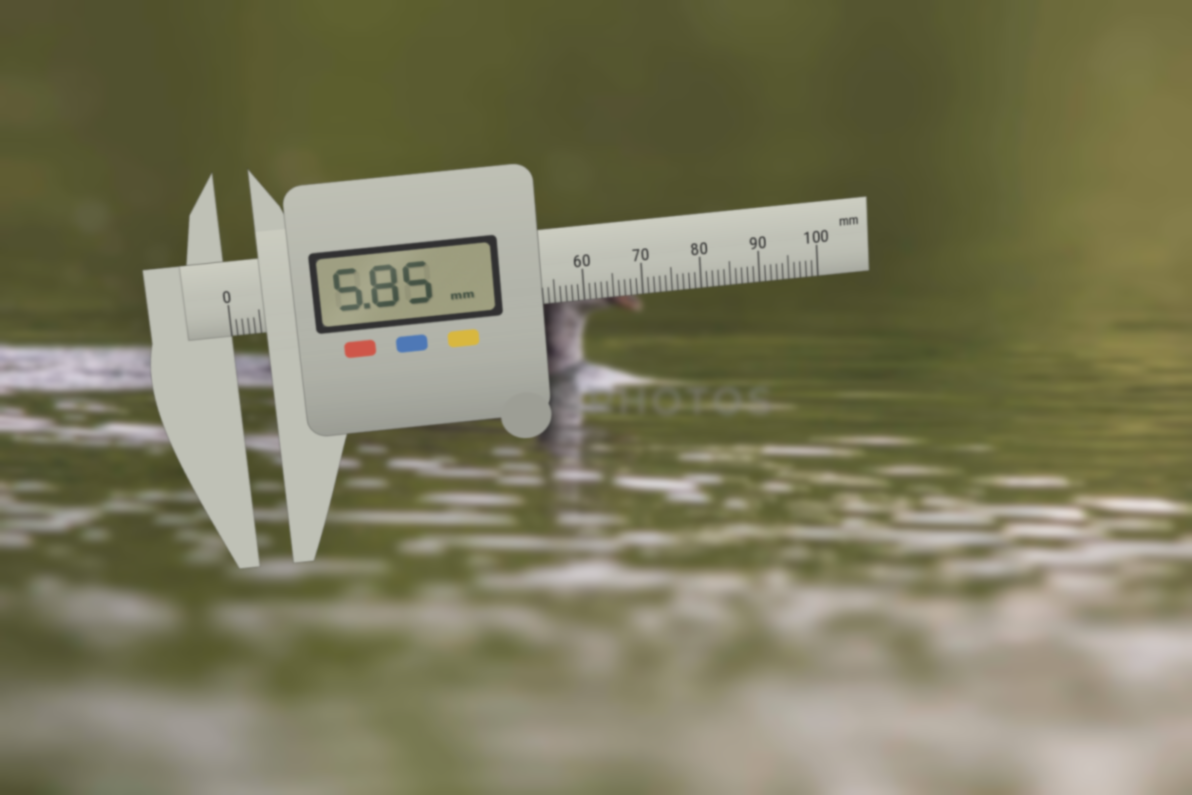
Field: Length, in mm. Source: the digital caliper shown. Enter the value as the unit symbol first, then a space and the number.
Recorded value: mm 5.85
